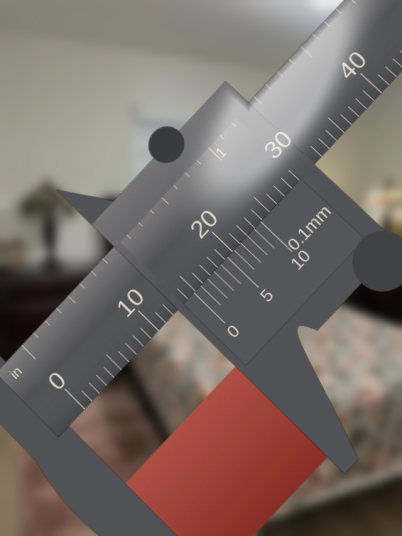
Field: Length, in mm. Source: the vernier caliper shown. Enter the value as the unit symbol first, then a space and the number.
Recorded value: mm 14.8
